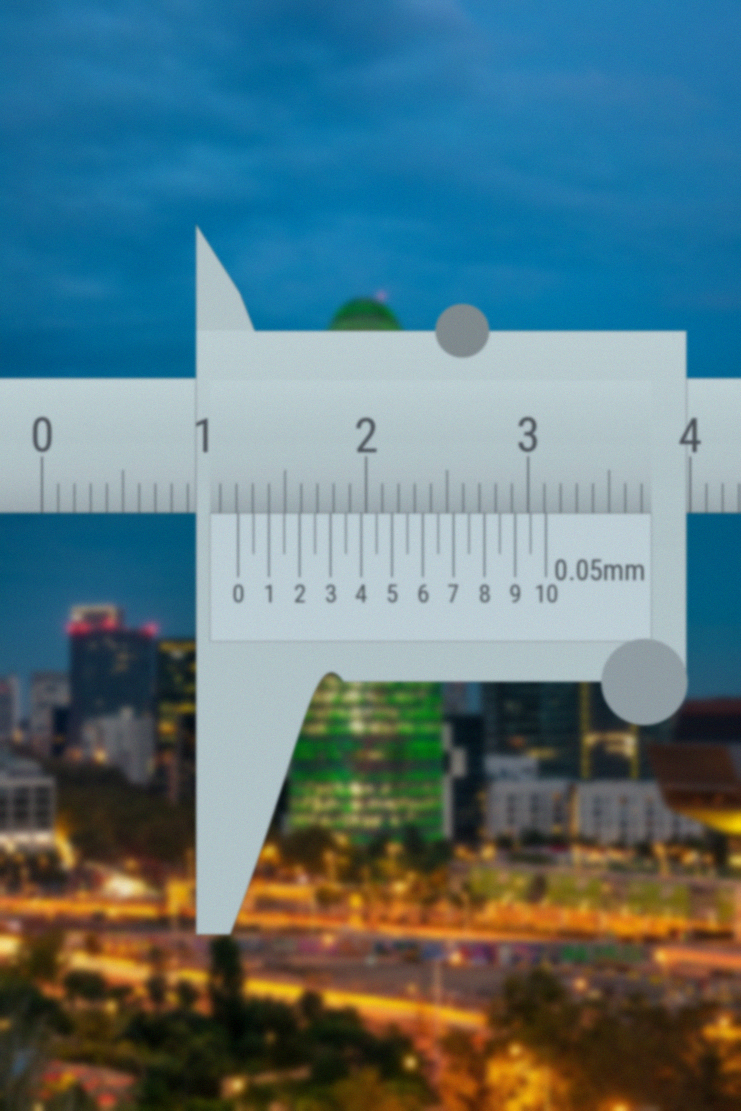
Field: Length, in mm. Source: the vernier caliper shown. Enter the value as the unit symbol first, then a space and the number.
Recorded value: mm 12.1
